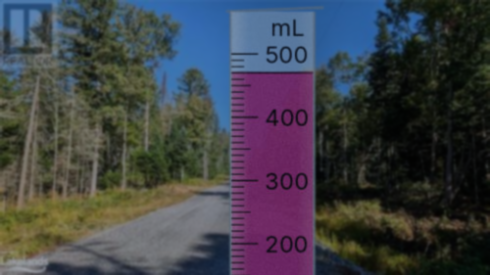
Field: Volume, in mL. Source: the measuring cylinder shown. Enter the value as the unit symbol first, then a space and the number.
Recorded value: mL 470
